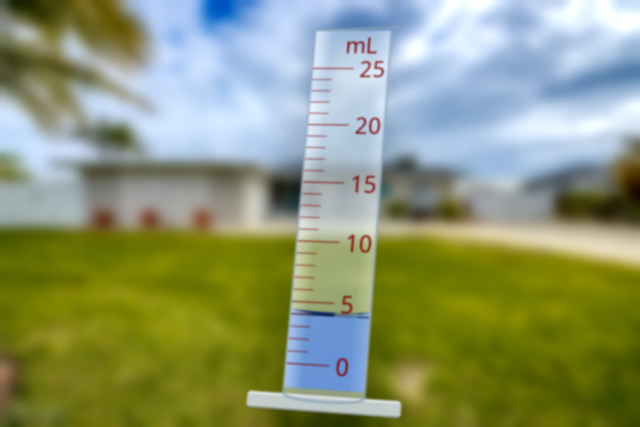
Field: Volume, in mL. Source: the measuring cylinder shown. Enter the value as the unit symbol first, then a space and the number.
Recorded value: mL 4
